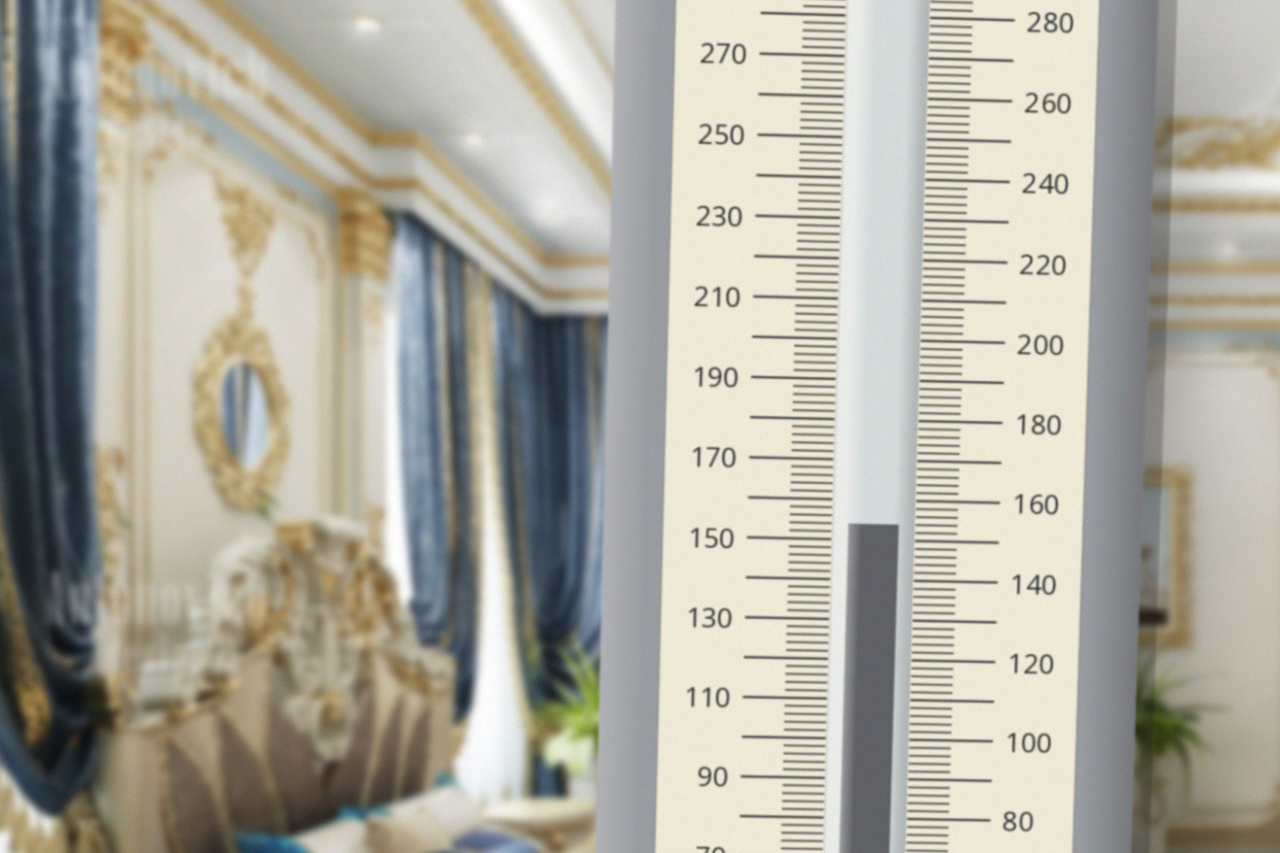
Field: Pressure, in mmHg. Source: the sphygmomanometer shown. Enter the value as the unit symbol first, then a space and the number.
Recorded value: mmHg 154
